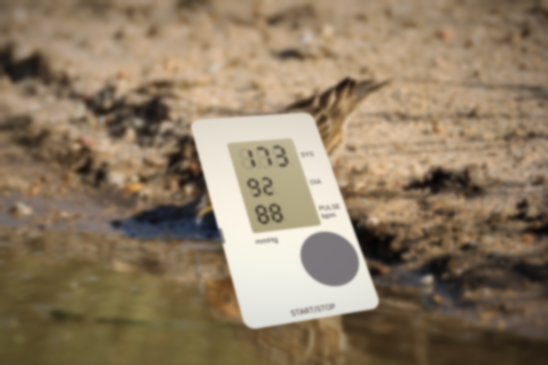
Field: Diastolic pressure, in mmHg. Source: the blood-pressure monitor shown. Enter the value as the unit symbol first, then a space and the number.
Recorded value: mmHg 92
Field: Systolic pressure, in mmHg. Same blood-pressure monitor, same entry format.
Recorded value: mmHg 173
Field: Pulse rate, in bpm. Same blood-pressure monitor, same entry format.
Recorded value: bpm 88
